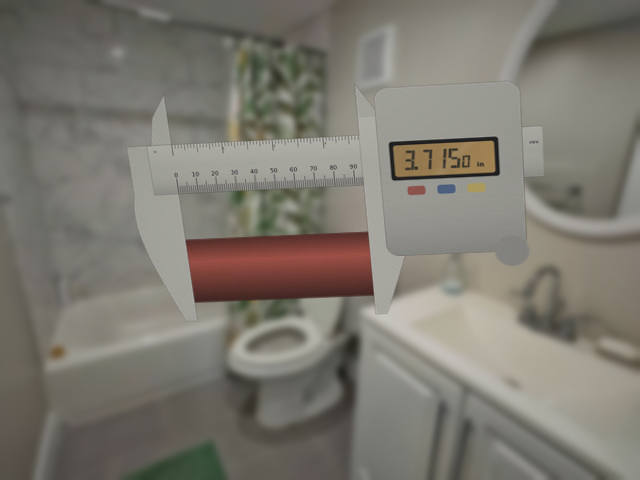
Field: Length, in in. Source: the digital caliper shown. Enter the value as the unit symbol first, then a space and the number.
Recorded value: in 3.7150
